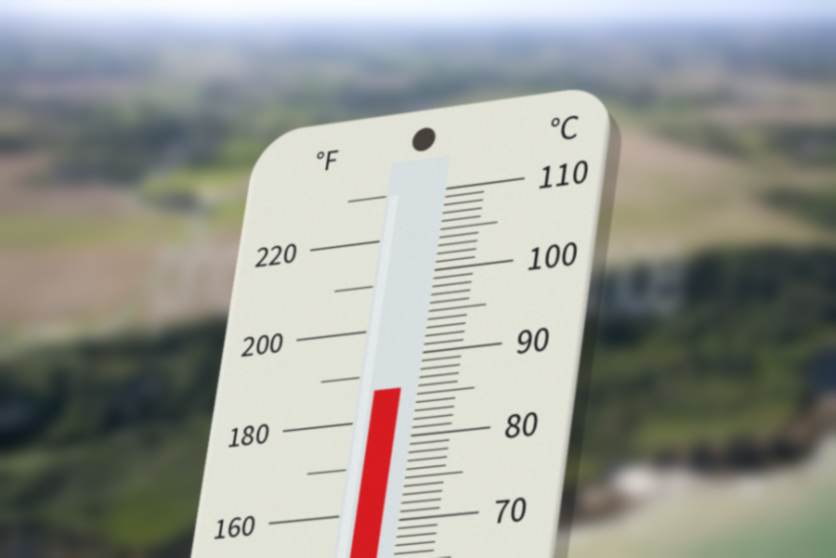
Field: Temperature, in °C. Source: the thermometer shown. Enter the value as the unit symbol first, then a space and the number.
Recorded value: °C 86
